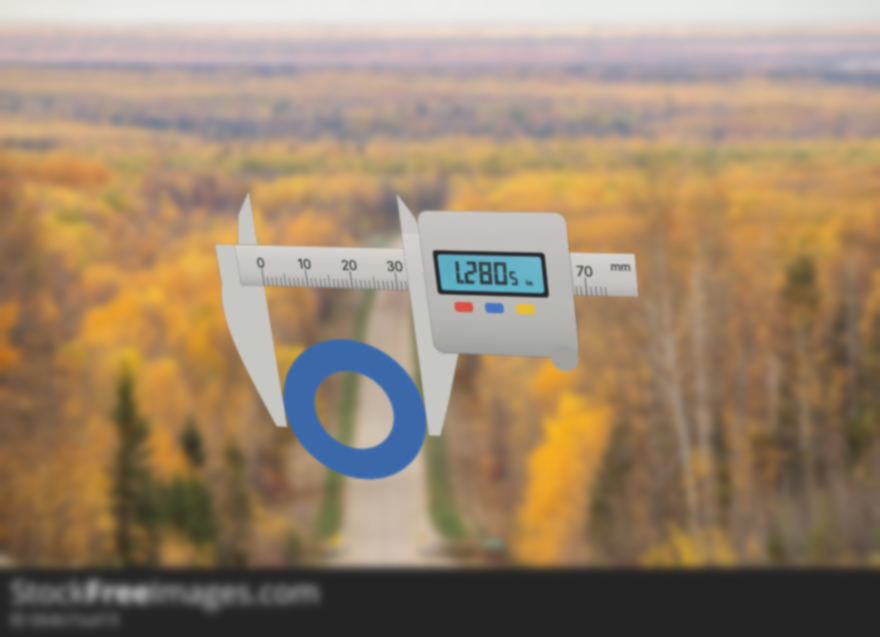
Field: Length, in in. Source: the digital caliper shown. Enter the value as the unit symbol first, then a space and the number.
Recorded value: in 1.2805
